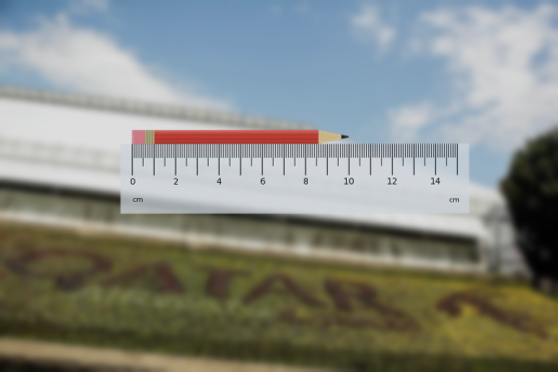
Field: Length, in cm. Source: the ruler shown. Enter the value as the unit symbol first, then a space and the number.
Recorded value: cm 10
